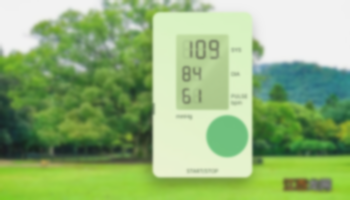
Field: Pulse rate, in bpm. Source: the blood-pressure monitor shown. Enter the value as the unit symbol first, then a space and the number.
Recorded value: bpm 61
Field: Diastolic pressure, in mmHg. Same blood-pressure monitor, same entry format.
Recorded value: mmHg 84
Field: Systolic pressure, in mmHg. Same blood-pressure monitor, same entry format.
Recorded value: mmHg 109
